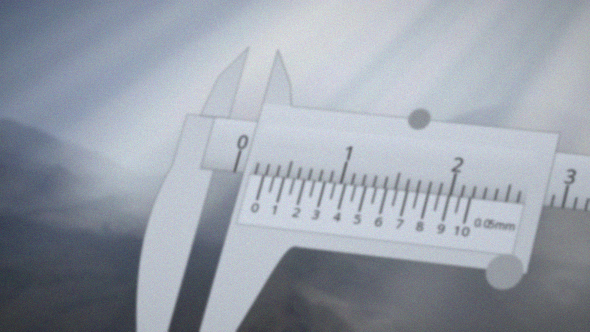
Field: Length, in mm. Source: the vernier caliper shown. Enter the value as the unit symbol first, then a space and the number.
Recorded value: mm 2.8
